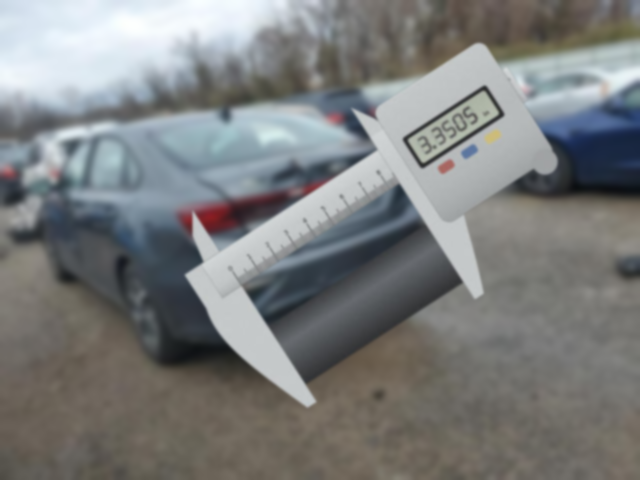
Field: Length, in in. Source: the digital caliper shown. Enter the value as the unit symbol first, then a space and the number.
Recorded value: in 3.3505
